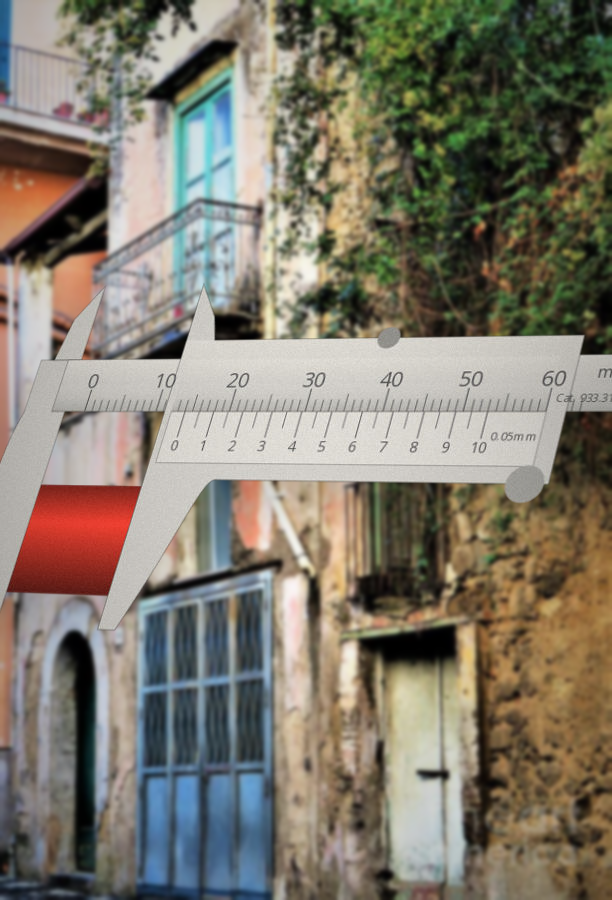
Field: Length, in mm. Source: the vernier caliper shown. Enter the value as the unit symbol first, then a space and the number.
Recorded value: mm 14.0
